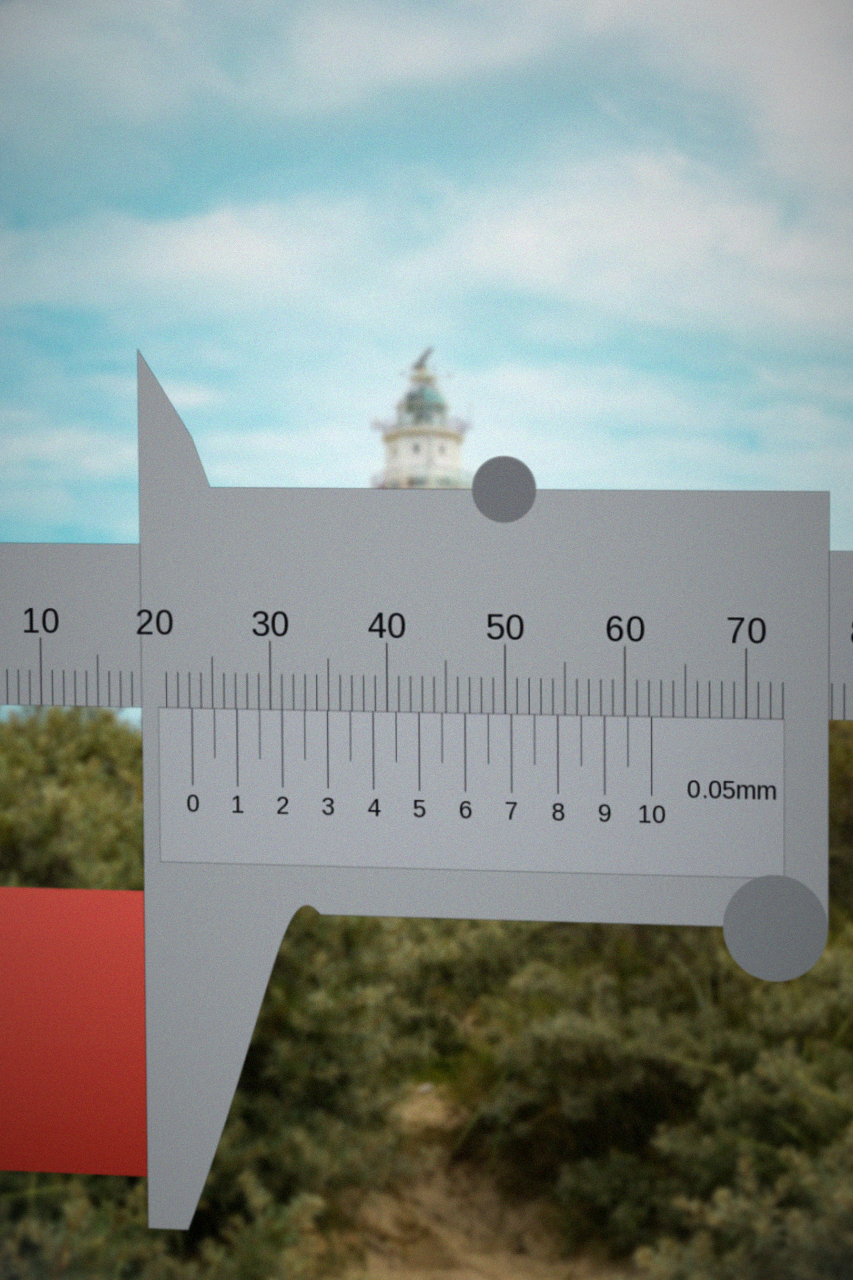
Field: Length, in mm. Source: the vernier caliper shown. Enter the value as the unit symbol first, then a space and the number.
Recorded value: mm 23.2
